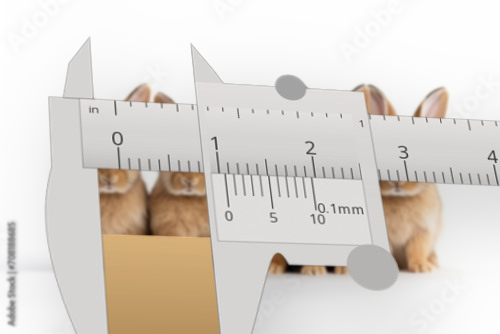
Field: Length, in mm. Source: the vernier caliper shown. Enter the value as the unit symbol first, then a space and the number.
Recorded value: mm 10.6
